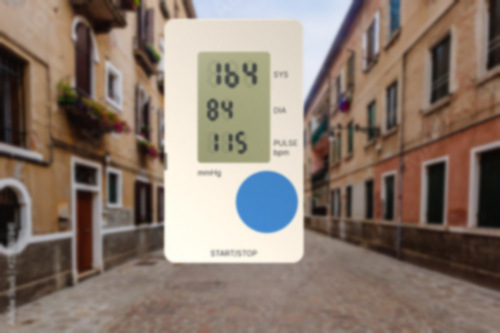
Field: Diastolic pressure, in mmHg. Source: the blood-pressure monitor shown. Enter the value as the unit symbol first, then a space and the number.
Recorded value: mmHg 84
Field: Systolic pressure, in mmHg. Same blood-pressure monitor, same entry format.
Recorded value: mmHg 164
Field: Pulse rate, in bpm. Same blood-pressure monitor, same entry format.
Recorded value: bpm 115
